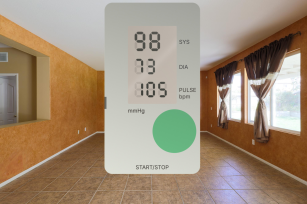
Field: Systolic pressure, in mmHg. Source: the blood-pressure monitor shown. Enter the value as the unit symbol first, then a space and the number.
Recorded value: mmHg 98
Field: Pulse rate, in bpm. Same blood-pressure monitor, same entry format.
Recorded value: bpm 105
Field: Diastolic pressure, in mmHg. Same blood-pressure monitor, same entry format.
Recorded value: mmHg 73
